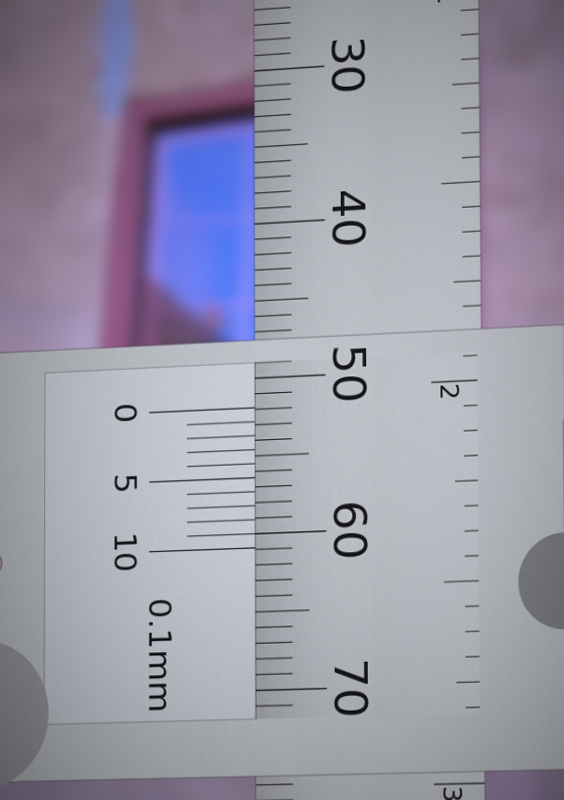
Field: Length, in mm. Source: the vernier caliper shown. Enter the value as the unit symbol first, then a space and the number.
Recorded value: mm 51.9
